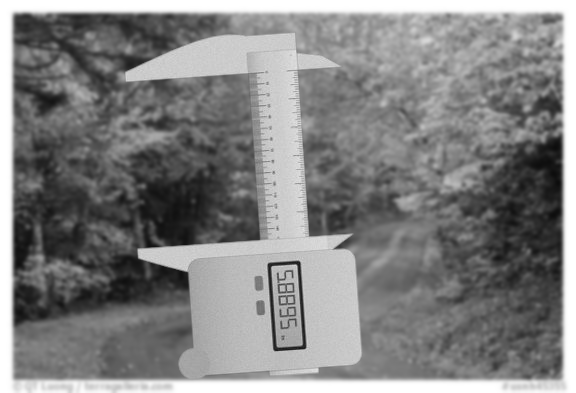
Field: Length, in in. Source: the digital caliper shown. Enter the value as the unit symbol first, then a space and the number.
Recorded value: in 5.8895
